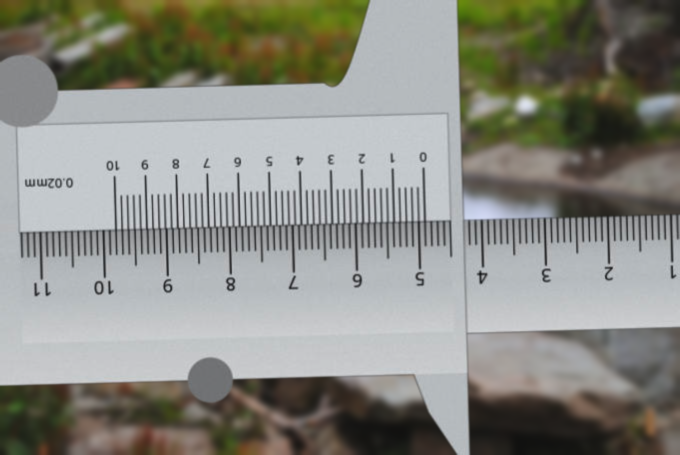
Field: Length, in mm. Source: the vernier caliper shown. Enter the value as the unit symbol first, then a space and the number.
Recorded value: mm 49.0
